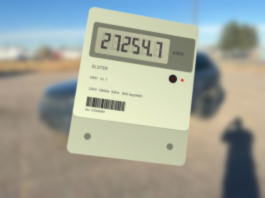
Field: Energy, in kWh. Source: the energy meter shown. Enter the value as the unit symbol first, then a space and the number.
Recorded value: kWh 27254.7
